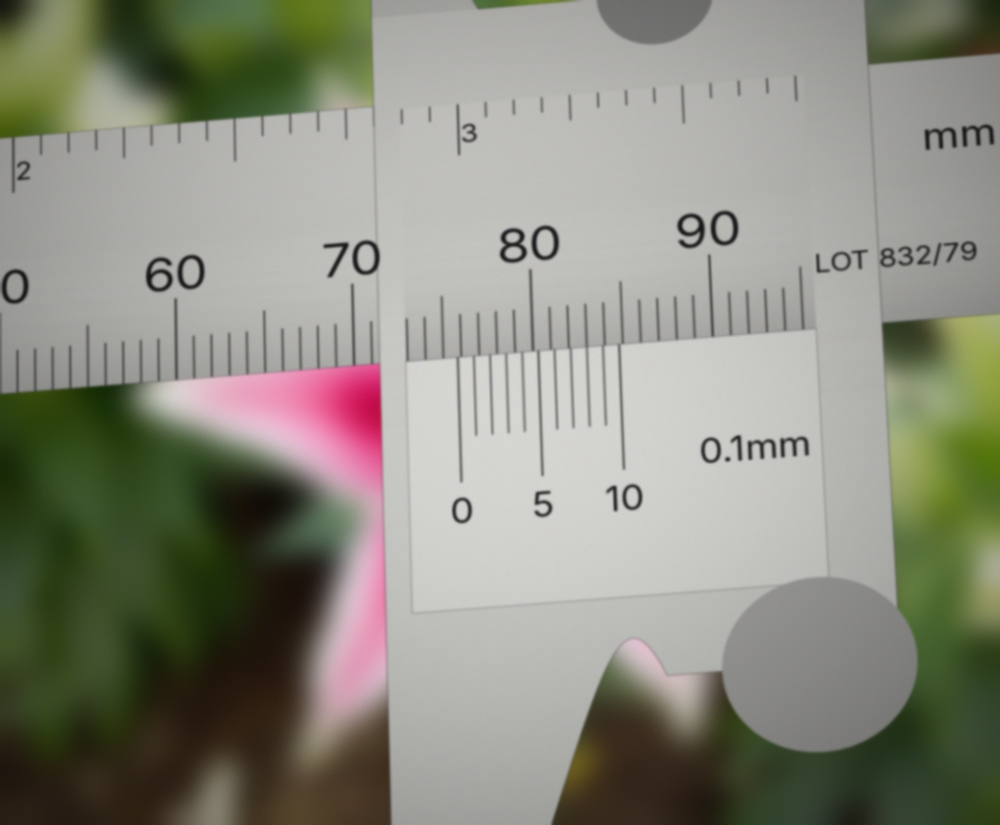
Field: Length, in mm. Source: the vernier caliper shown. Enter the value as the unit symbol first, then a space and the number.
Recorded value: mm 75.8
